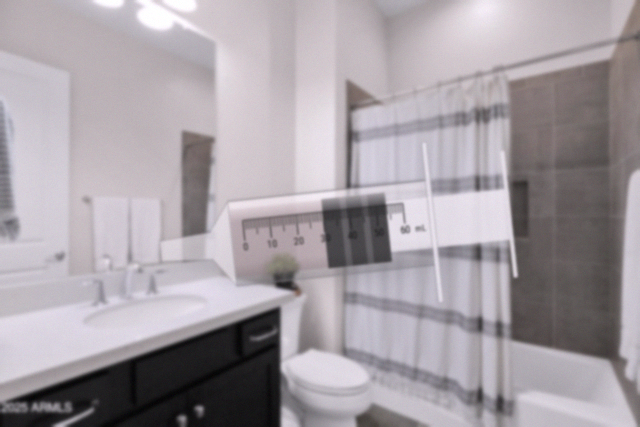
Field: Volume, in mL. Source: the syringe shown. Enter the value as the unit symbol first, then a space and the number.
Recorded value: mL 30
